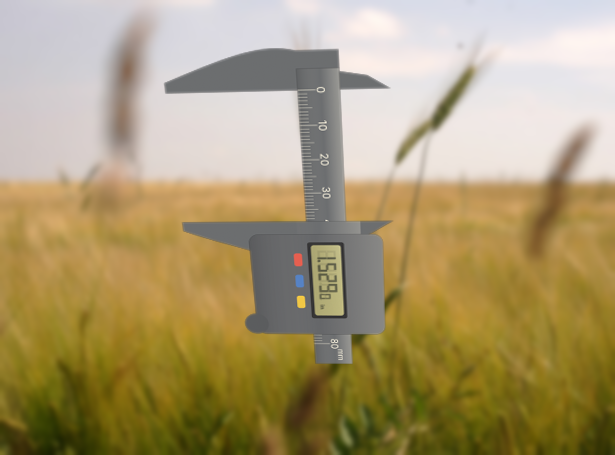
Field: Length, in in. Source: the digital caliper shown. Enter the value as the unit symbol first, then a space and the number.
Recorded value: in 1.5290
